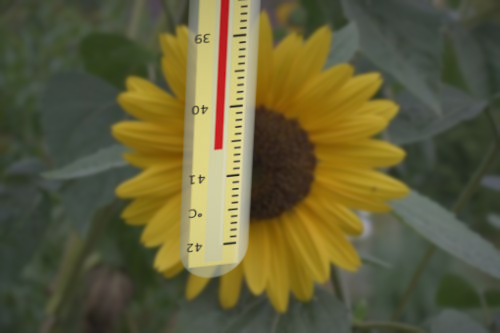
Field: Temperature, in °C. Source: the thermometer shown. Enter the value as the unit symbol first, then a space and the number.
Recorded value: °C 40.6
